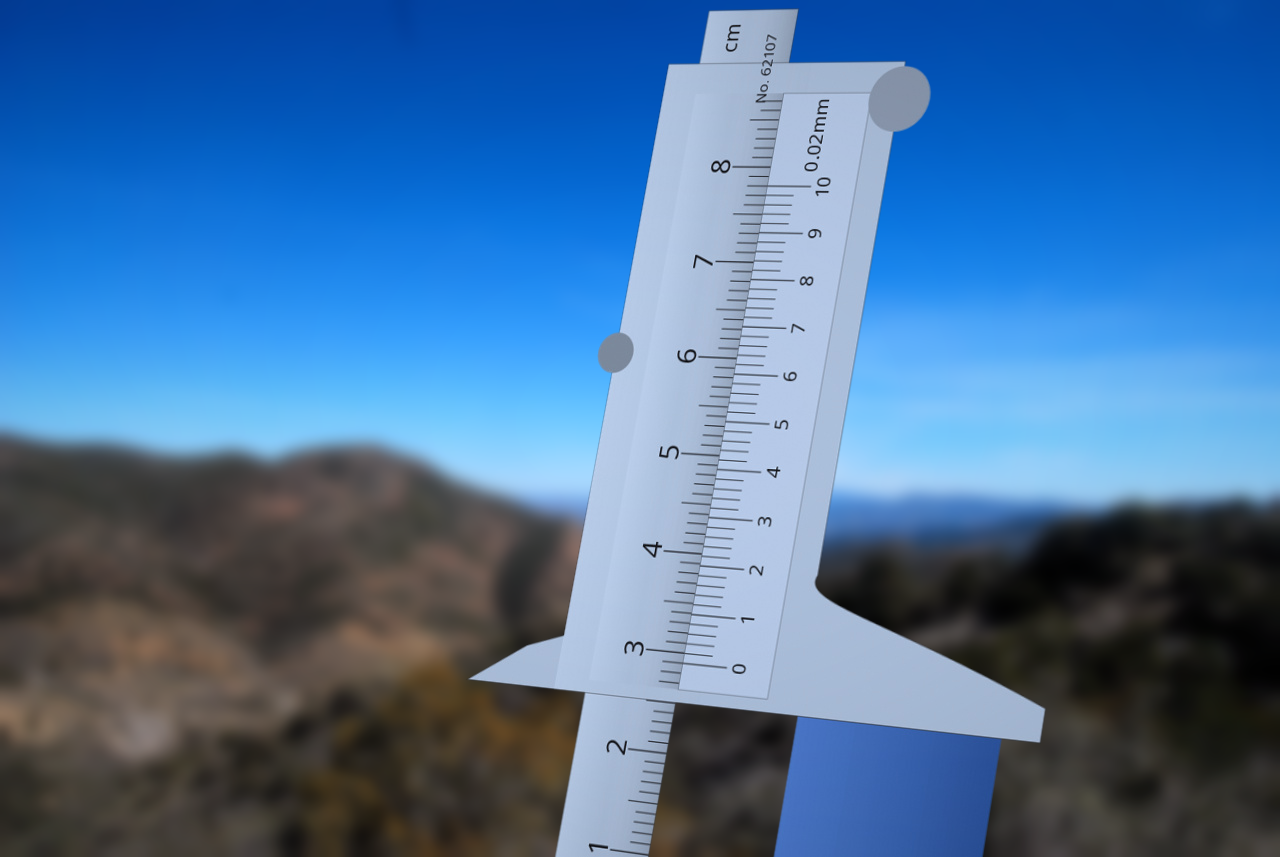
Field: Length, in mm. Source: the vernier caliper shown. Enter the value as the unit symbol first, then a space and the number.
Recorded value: mm 29.0
